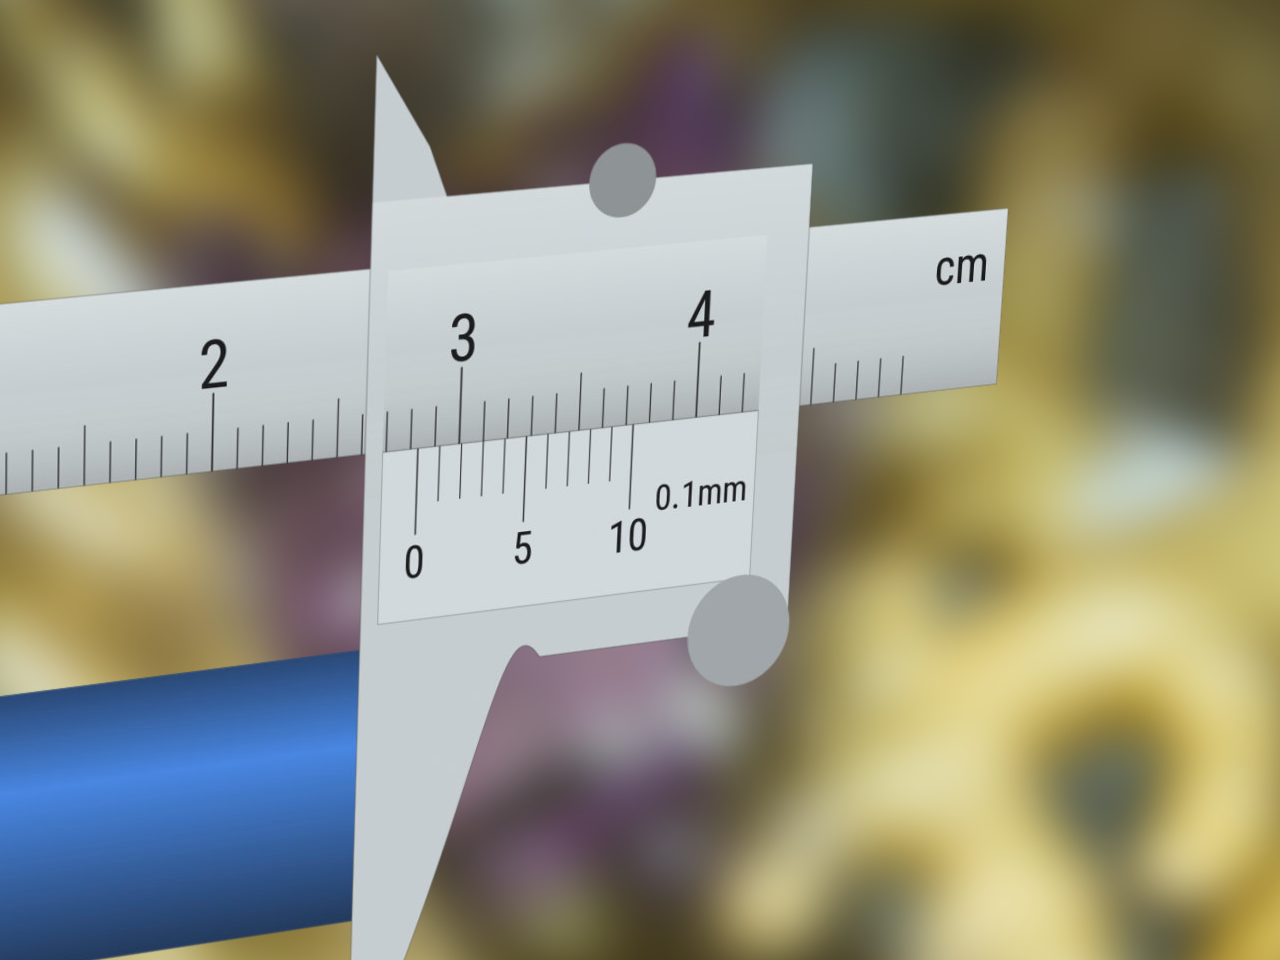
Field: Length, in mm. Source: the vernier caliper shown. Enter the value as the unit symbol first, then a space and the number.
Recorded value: mm 28.3
